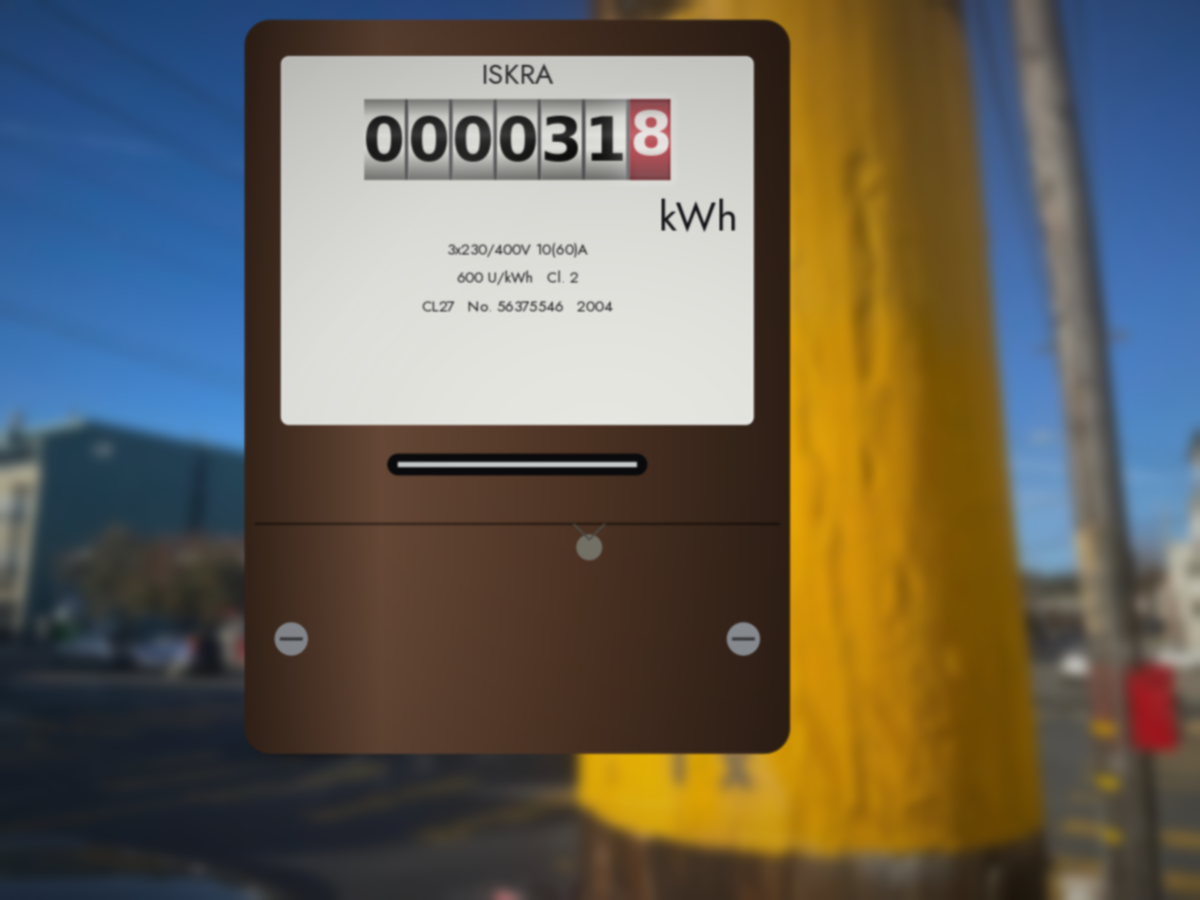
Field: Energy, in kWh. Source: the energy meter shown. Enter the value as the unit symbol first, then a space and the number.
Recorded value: kWh 31.8
